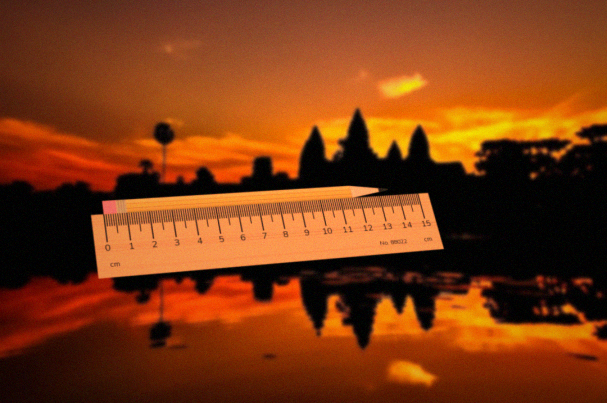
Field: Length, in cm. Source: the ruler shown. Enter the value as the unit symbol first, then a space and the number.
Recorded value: cm 13.5
